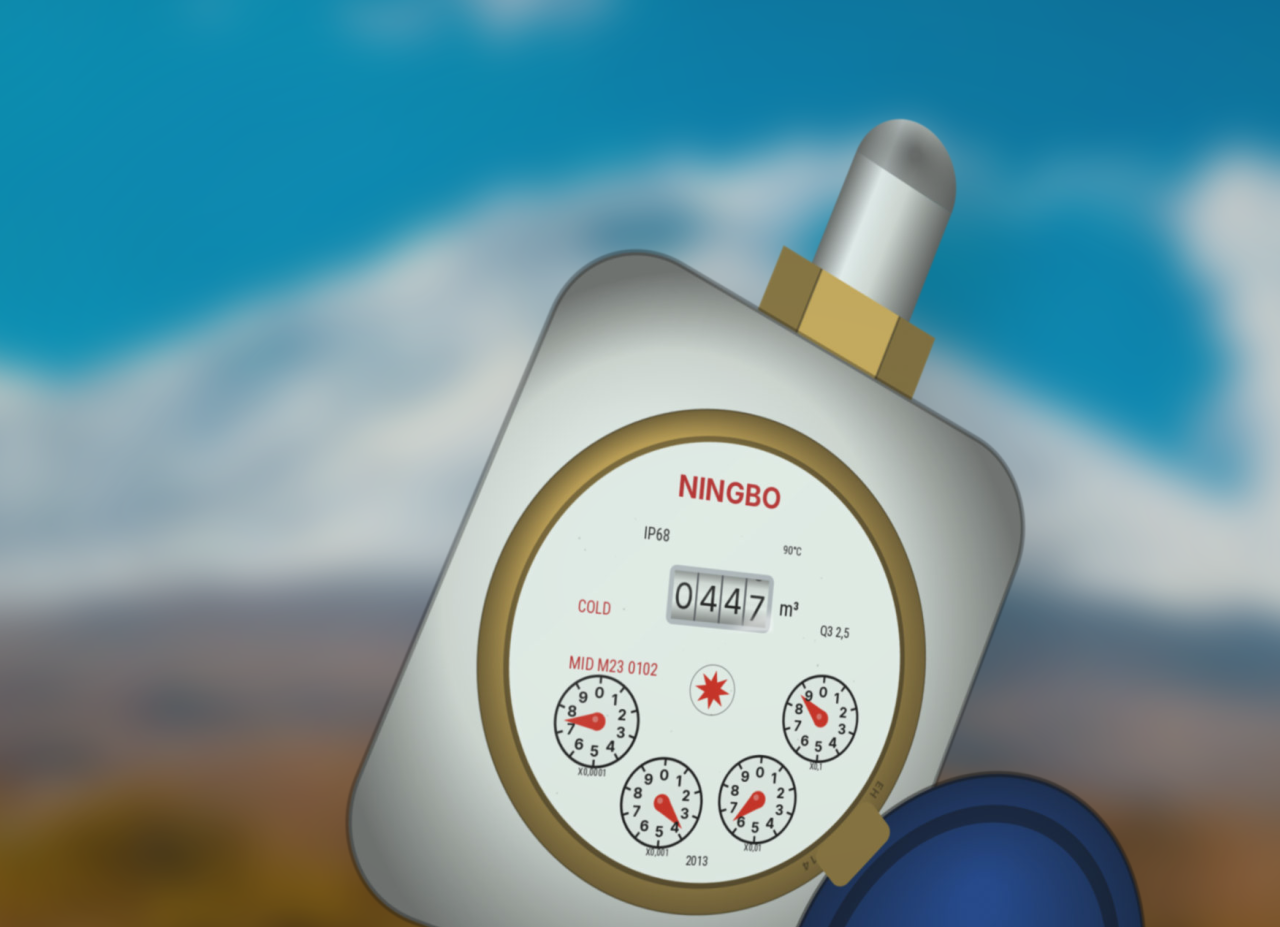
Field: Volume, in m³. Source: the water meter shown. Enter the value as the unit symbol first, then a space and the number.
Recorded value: m³ 446.8637
